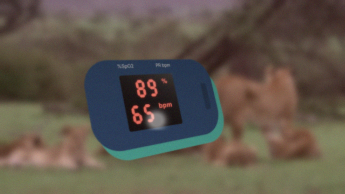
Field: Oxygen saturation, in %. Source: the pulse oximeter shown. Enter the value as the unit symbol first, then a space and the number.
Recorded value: % 89
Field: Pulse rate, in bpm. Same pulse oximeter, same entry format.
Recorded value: bpm 65
